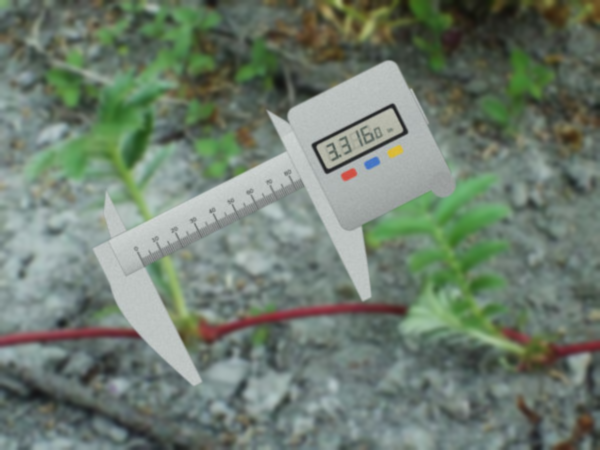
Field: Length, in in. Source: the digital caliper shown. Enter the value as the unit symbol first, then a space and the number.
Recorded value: in 3.3160
